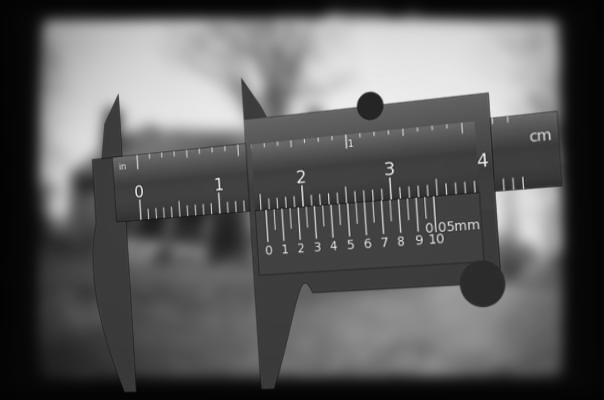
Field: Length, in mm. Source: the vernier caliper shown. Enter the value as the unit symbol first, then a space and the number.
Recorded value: mm 15.6
